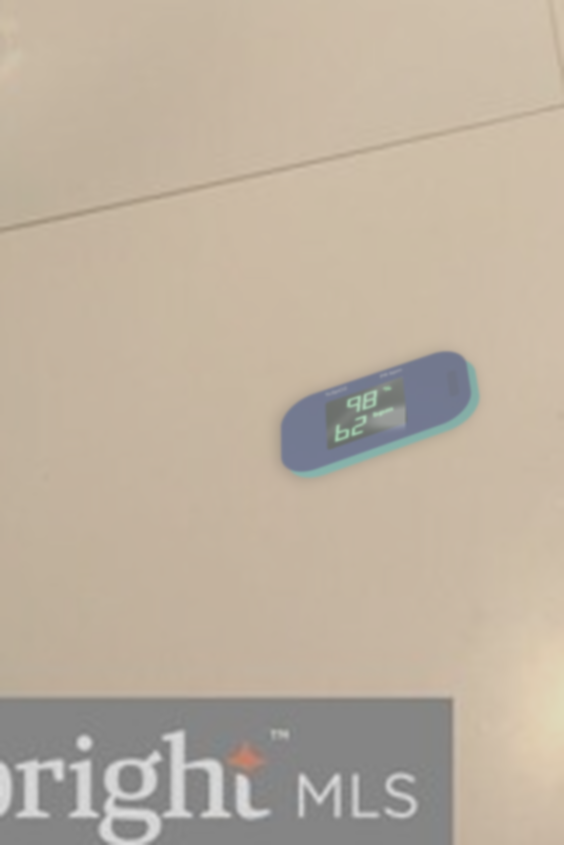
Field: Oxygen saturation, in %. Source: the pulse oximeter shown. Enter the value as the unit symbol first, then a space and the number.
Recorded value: % 98
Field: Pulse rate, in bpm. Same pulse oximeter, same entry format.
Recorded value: bpm 62
